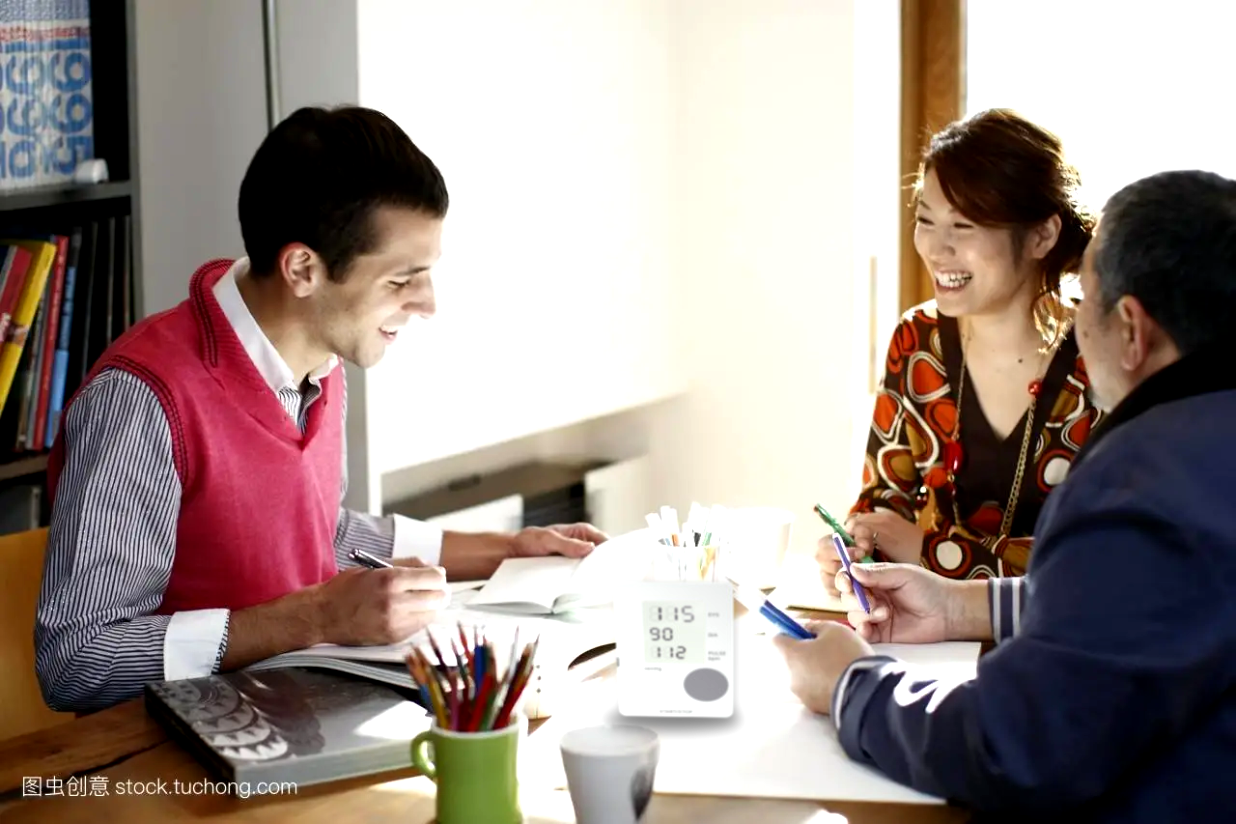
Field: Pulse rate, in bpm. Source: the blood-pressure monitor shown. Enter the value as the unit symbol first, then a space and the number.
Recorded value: bpm 112
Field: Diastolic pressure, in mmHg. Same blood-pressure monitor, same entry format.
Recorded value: mmHg 90
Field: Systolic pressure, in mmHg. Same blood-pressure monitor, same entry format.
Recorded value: mmHg 115
